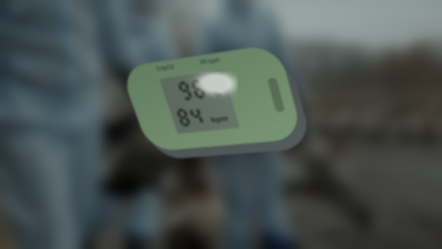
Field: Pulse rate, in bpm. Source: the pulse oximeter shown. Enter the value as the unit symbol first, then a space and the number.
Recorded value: bpm 84
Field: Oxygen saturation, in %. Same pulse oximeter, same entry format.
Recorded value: % 96
